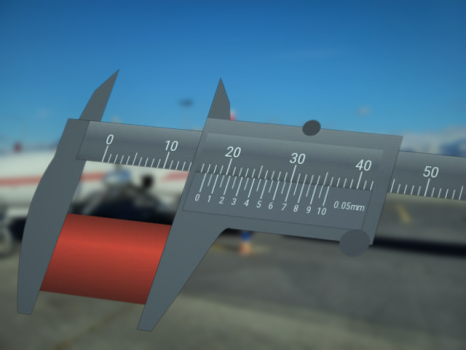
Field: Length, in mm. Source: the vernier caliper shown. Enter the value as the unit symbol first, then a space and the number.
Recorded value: mm 16.8
